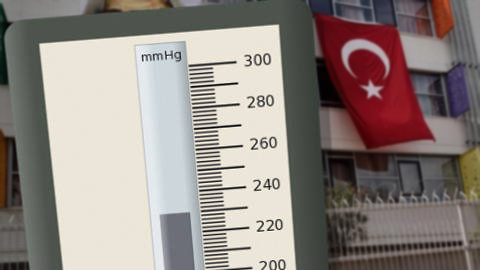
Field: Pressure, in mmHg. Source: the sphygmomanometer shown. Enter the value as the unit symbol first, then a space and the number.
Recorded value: mmHg 230
